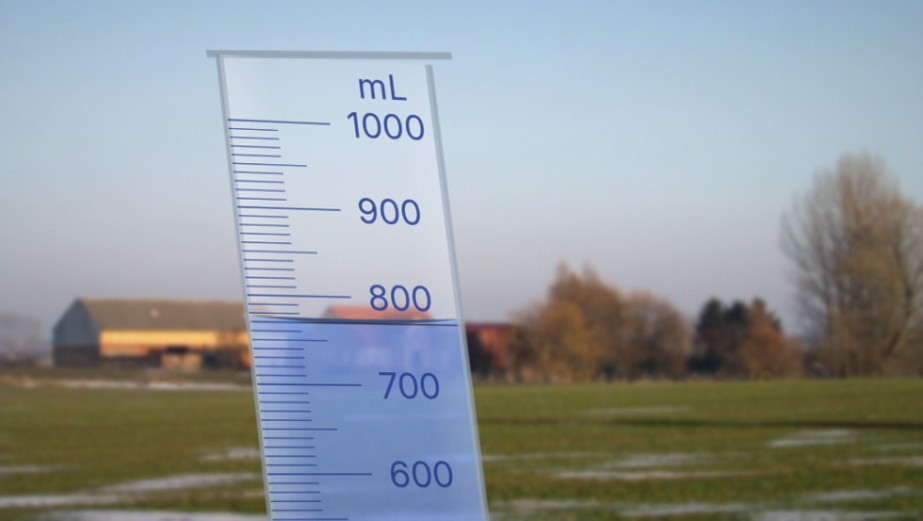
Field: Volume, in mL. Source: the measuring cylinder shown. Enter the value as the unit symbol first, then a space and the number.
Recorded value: mL 770
